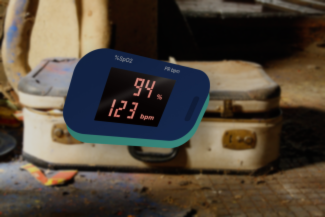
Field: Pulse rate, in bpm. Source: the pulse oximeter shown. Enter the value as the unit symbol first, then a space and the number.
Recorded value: bpm 123
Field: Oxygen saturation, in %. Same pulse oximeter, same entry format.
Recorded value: % 94
